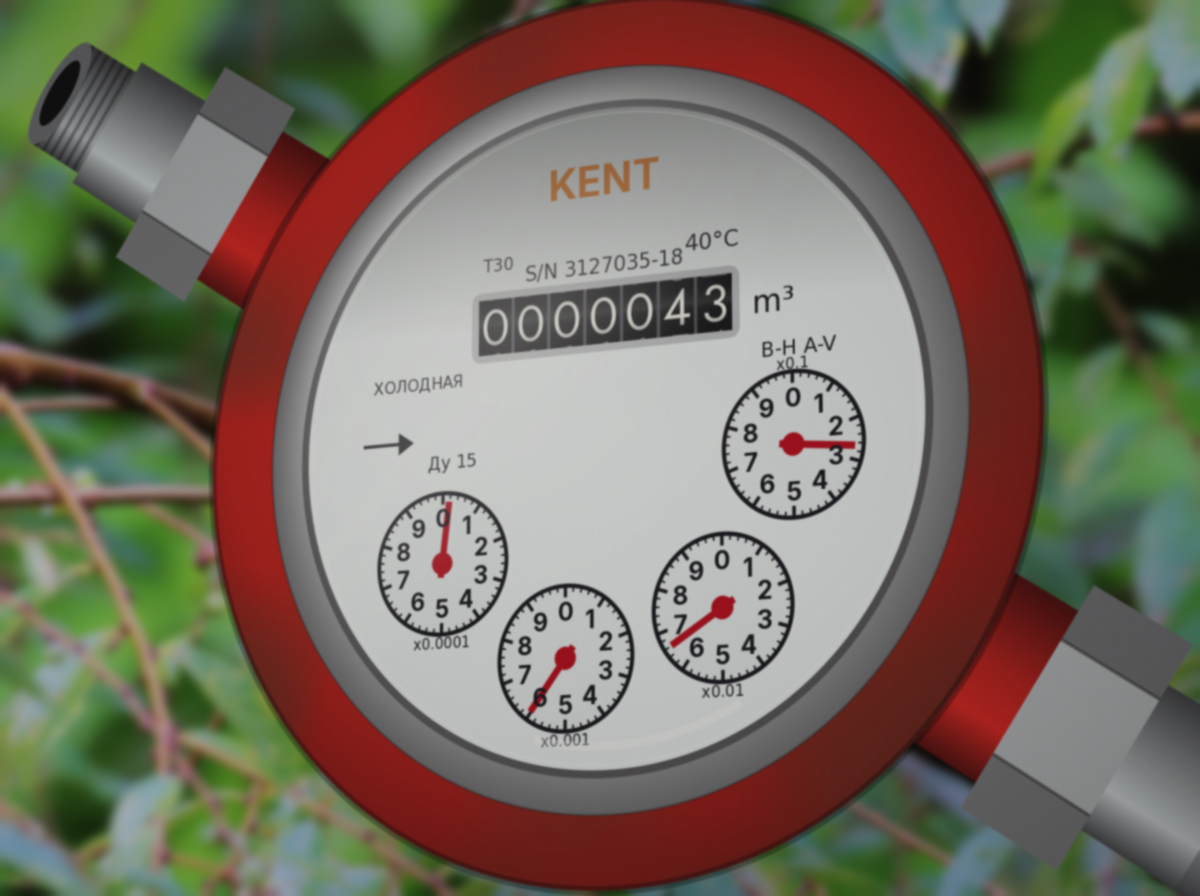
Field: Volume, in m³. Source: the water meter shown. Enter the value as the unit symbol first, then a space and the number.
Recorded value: m³ 43.2660
